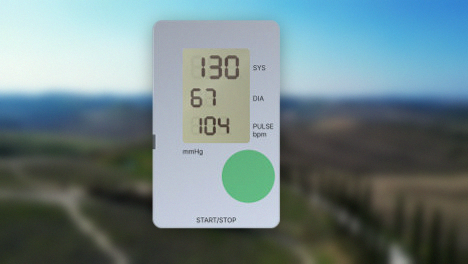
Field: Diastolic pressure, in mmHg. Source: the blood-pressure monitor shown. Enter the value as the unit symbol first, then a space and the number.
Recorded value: mmHg 67
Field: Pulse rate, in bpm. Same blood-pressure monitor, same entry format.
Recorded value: bpm 104
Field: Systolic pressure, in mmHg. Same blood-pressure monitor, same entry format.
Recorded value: mmHg 130
